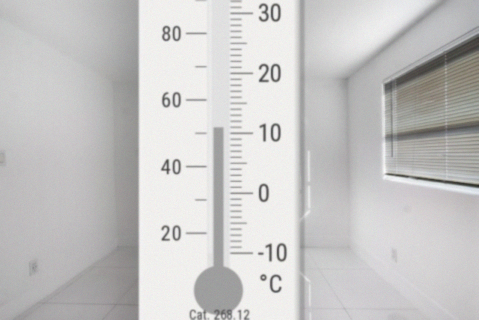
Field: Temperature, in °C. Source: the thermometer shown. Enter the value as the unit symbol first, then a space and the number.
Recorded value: °C 11
